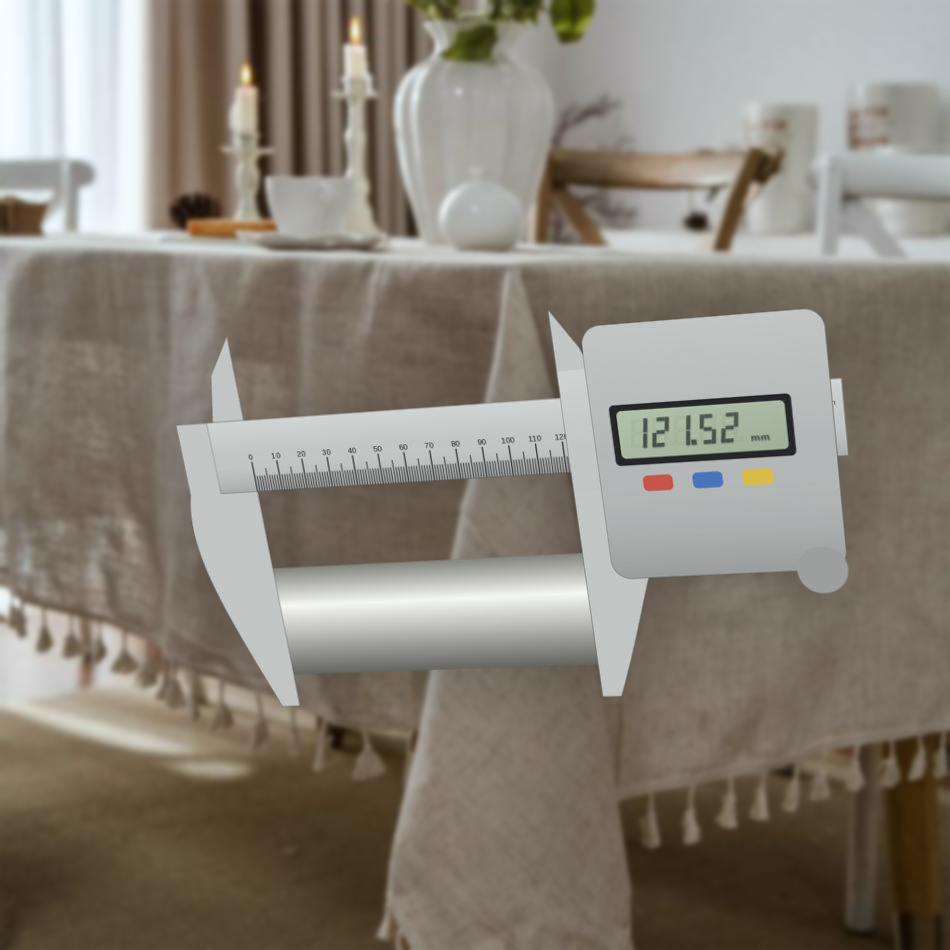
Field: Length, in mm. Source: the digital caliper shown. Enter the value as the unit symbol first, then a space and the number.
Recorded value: mm 121.52
